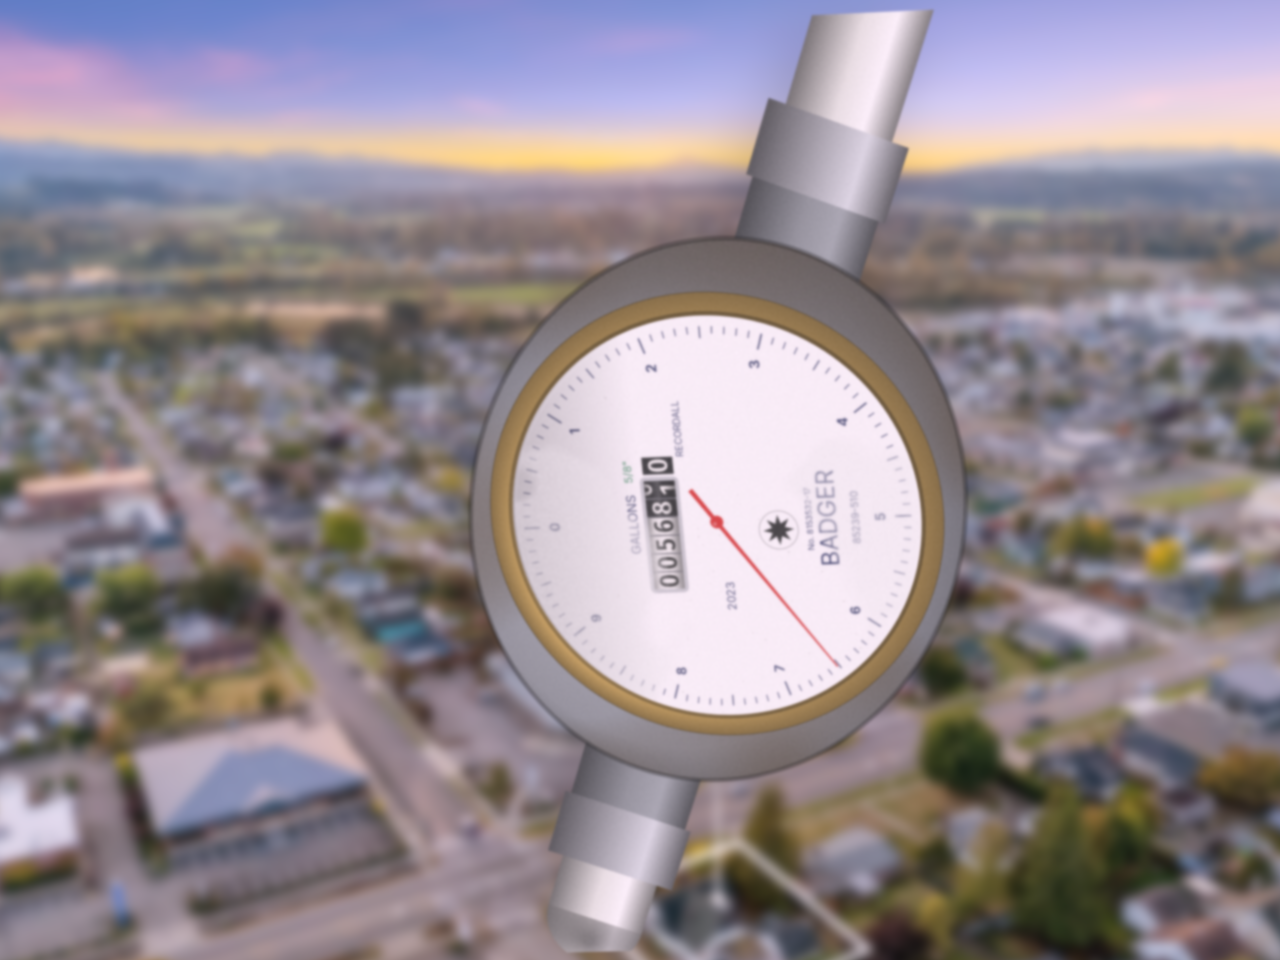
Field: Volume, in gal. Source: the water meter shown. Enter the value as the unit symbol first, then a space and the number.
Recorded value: gal 56806.5
